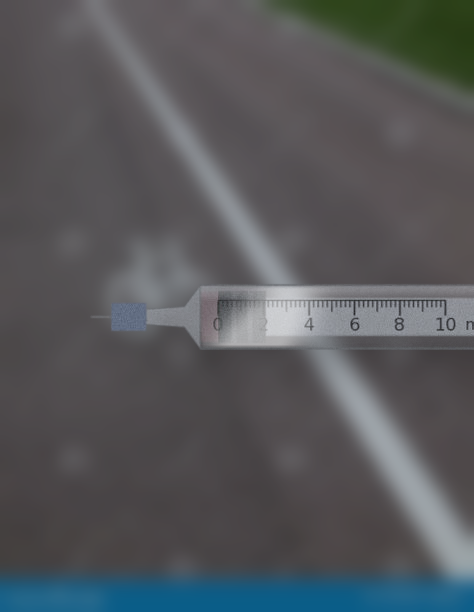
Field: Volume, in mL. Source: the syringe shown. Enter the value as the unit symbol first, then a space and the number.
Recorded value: mL 0
